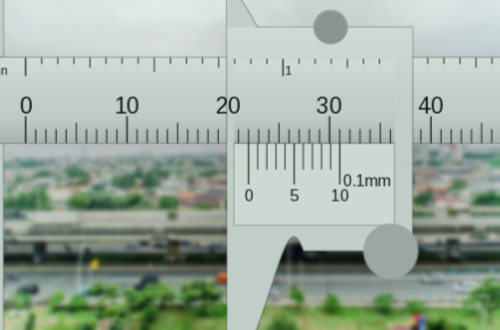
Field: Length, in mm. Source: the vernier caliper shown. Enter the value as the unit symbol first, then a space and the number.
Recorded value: mm 22.0
